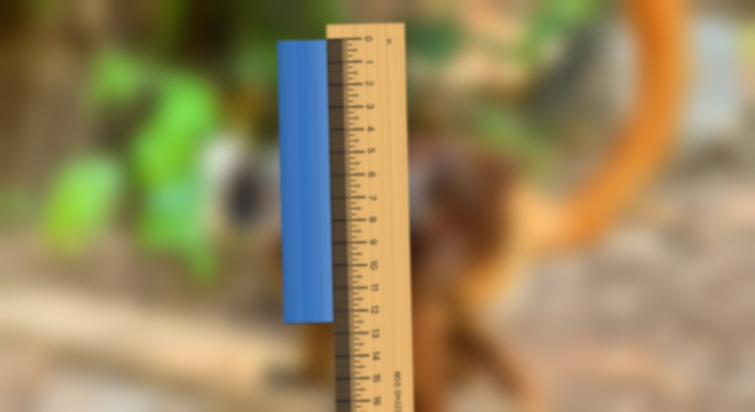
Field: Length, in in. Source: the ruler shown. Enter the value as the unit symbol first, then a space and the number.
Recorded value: in 12.5
